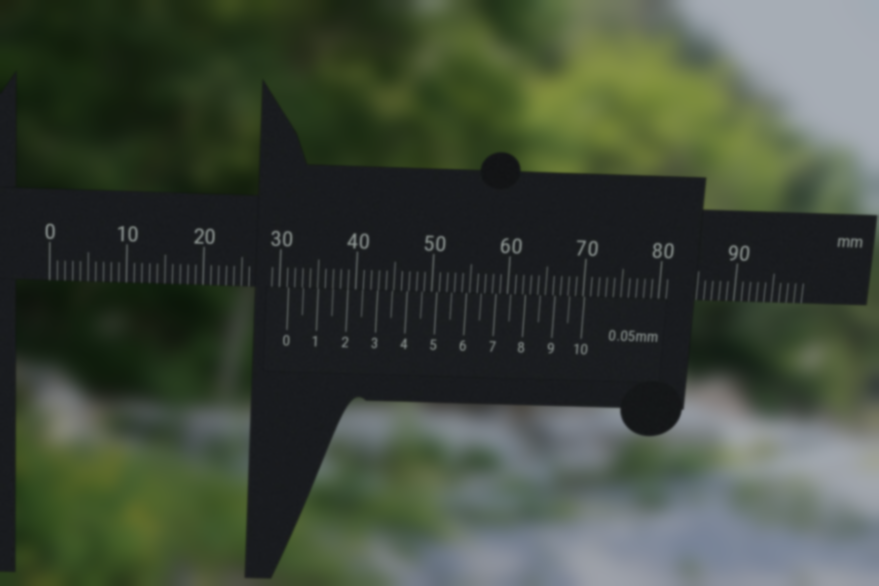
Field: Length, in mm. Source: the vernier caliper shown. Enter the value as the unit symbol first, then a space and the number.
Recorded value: mm 31.2
